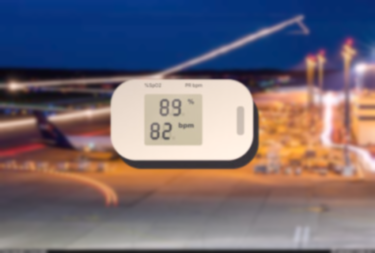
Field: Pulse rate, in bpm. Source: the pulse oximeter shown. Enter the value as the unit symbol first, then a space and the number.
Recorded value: bpm 82
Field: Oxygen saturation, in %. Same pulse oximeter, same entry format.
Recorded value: % 89
